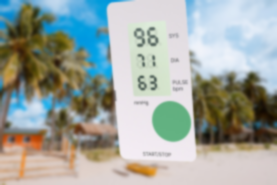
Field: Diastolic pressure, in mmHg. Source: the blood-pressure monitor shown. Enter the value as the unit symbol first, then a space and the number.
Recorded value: mmHg 71
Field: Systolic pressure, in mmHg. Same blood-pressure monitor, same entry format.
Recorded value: mmHg 96
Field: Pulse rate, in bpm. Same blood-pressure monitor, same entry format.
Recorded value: bpm 63
